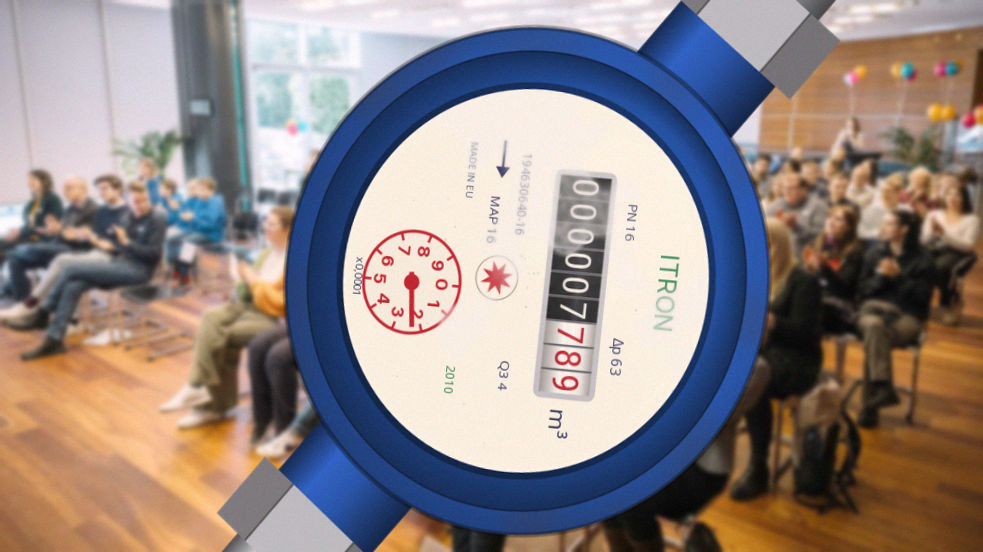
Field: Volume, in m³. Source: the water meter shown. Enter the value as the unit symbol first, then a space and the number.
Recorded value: m³ 7.7892
